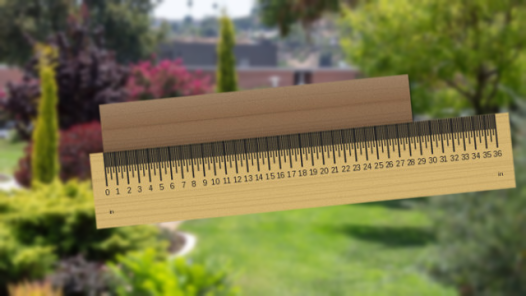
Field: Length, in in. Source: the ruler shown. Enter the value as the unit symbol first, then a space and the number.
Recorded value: in 28.5
